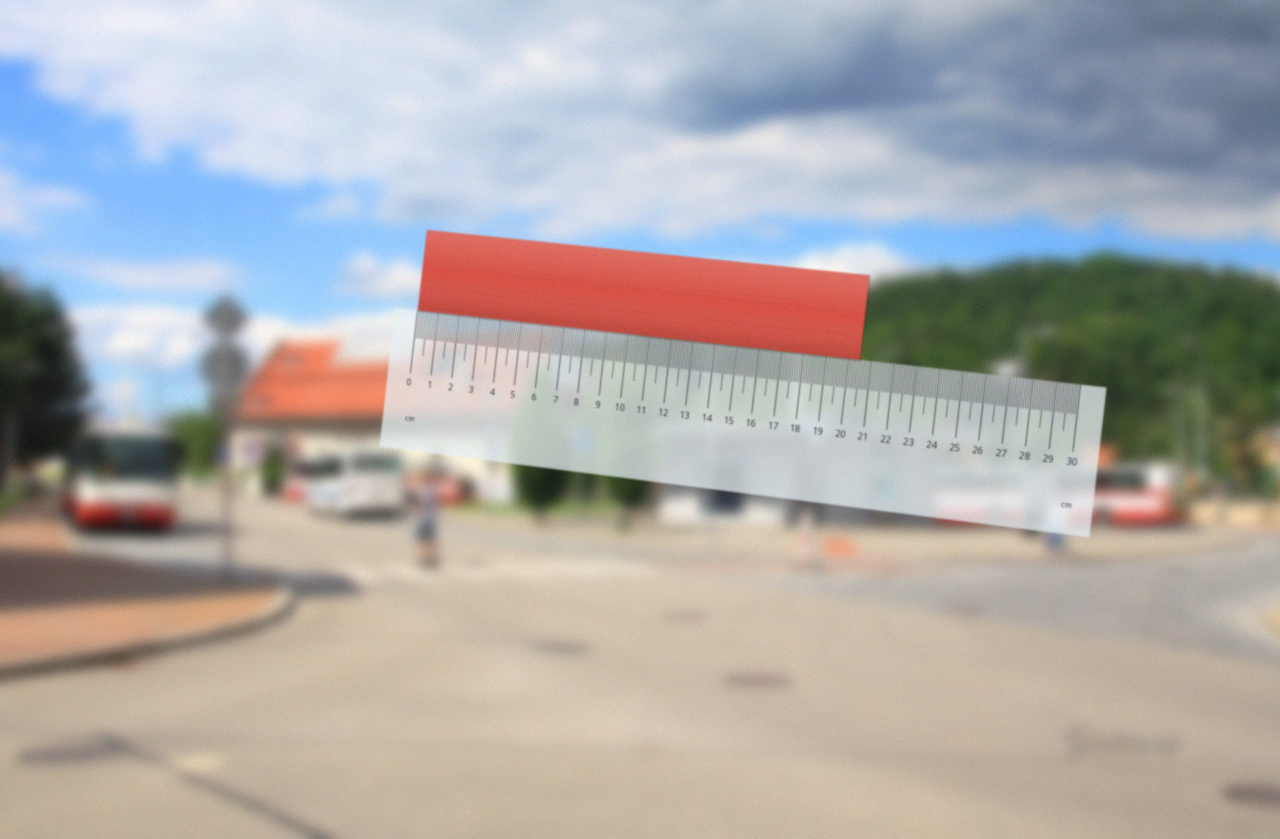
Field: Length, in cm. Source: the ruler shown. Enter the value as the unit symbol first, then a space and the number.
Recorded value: cm 20.5
